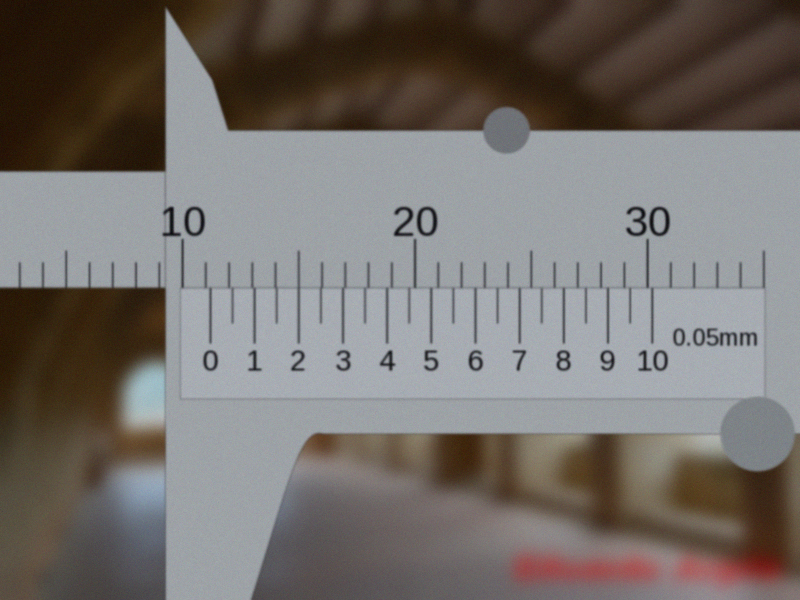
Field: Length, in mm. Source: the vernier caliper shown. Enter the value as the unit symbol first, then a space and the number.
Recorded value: mm 11.2
